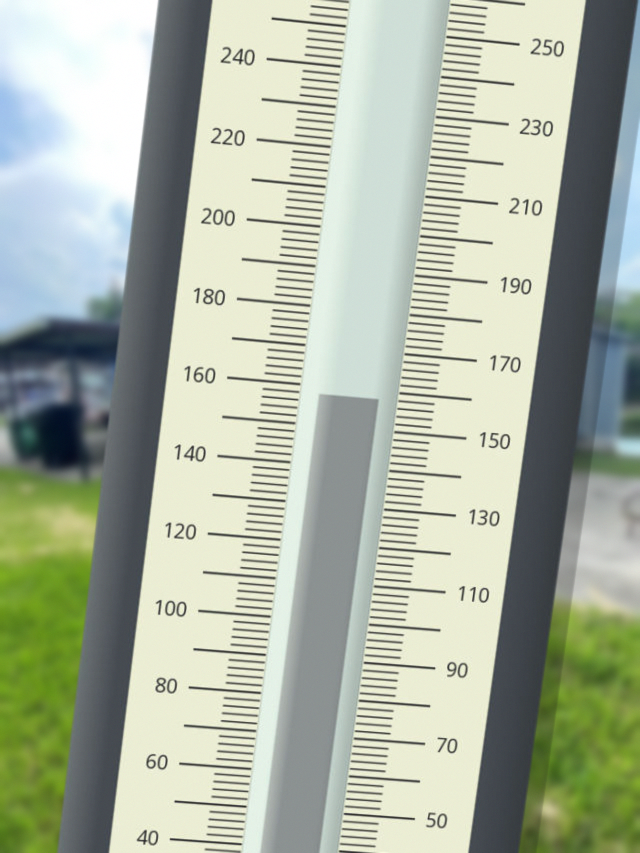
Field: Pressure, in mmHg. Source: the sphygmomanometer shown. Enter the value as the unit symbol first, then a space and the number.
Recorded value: mmHg 158
